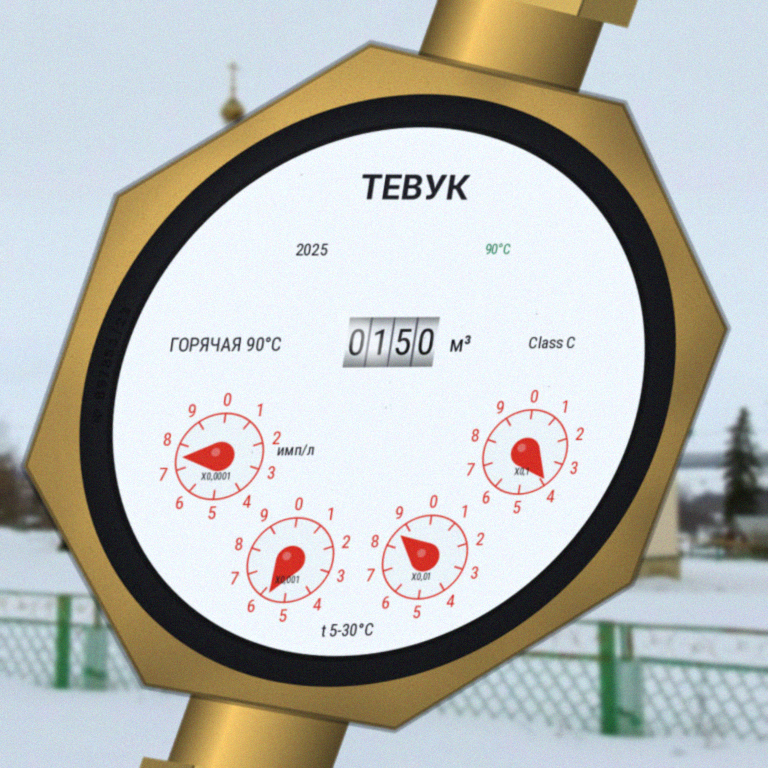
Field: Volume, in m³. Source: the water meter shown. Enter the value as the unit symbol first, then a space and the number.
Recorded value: m³ 150.3857
